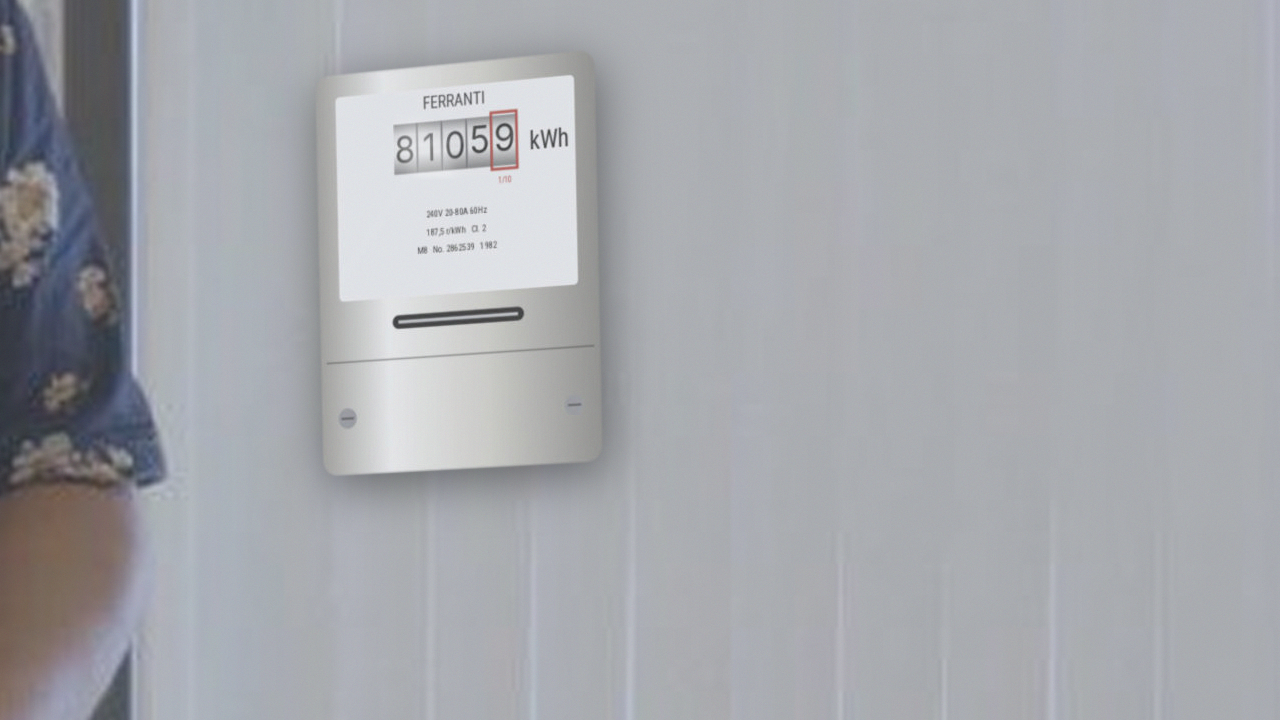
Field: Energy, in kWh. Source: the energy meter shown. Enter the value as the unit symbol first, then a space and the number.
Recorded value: kWh 8105.9
